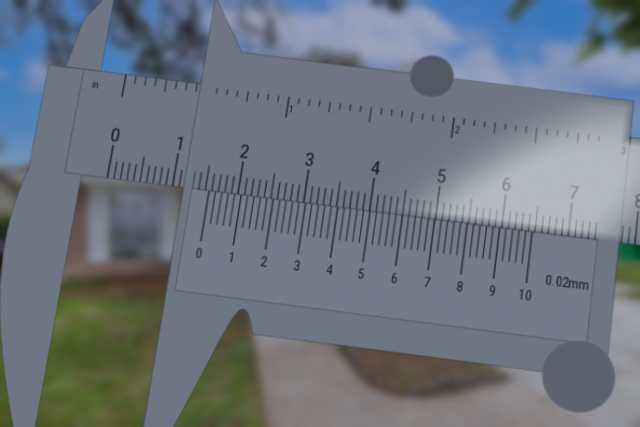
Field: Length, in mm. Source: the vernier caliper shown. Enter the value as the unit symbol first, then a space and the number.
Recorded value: mm 15.6
